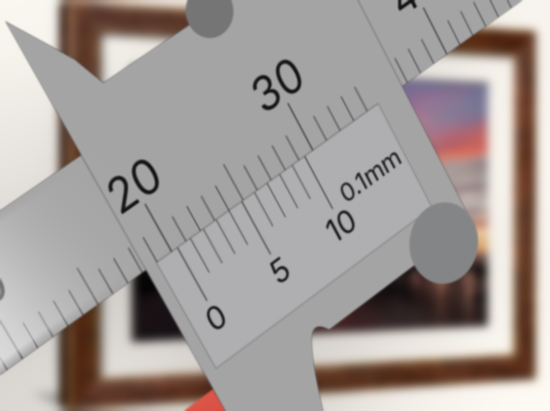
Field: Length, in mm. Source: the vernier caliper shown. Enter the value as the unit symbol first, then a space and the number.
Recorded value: mm 20.4
